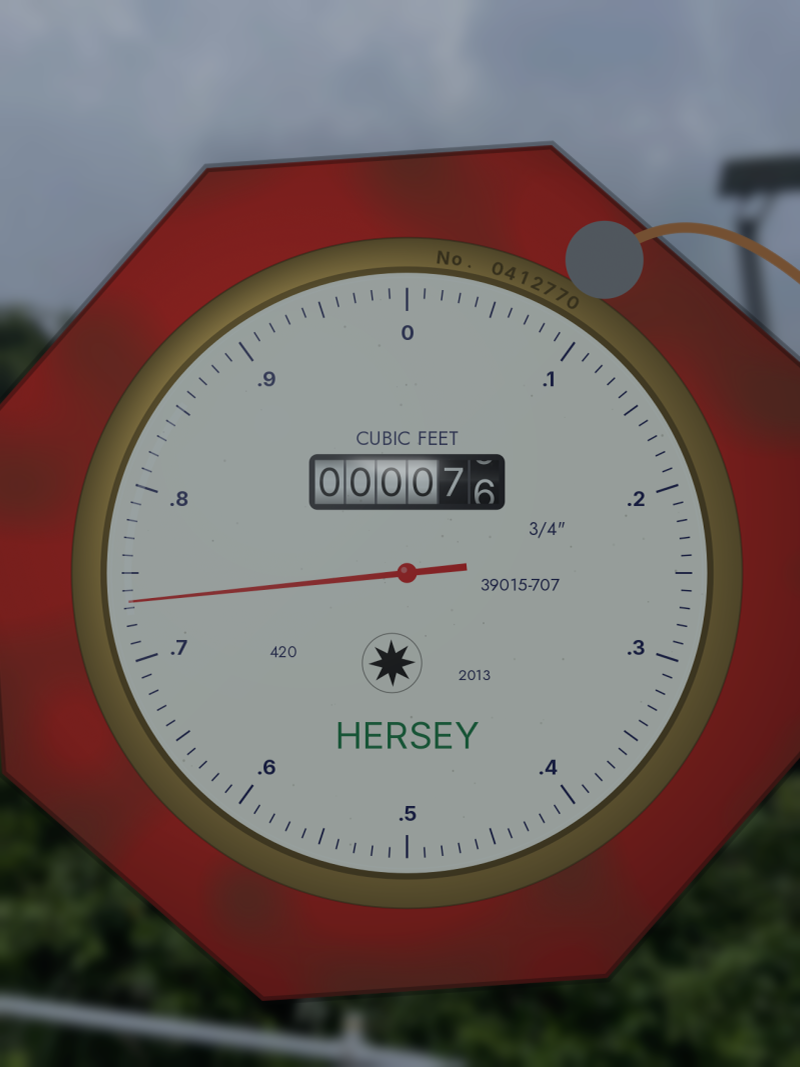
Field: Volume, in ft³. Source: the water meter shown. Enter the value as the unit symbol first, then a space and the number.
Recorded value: ft³ 75.73
